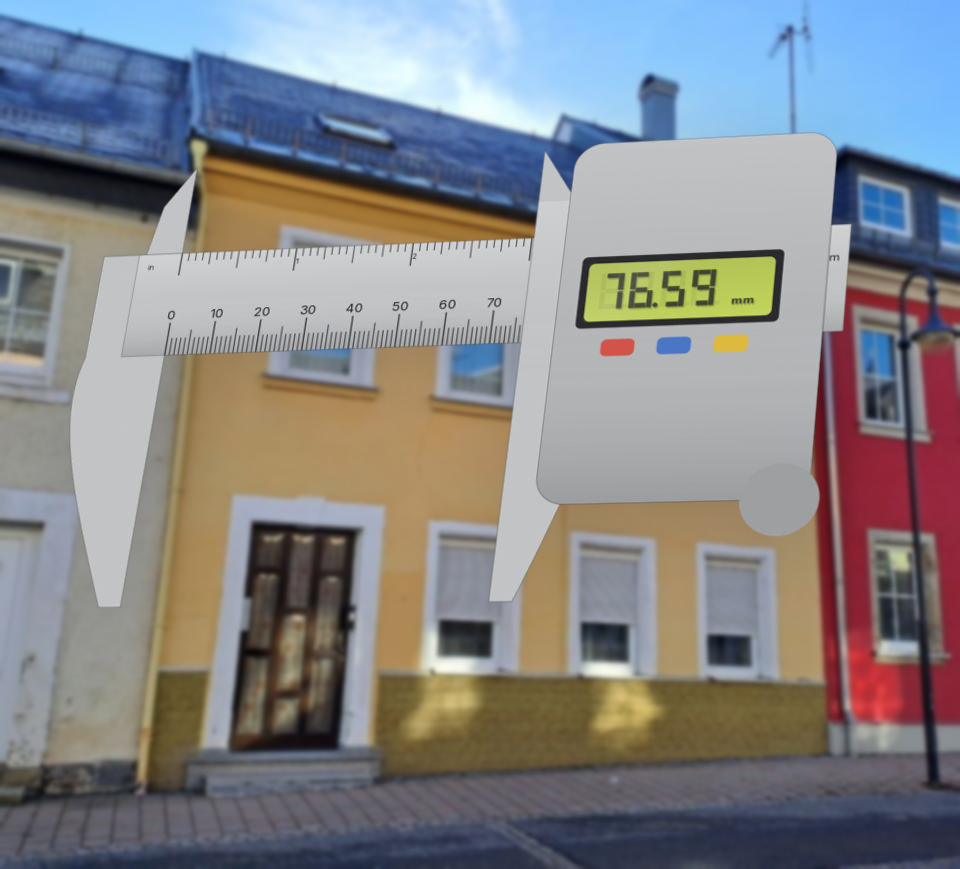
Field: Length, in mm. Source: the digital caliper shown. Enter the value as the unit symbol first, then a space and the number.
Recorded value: mm 76.59
